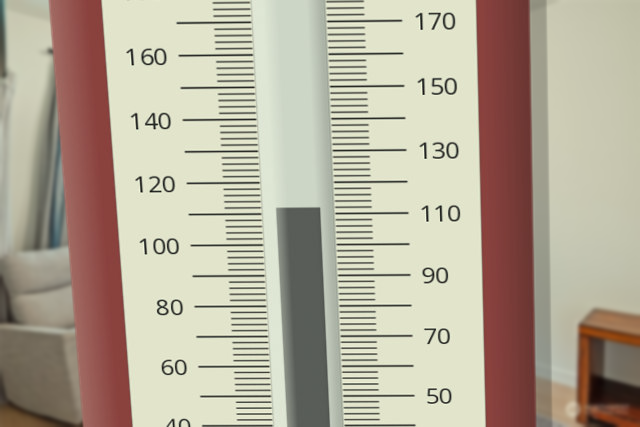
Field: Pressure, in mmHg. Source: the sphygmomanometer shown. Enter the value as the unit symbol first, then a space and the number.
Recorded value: mmHg 112
